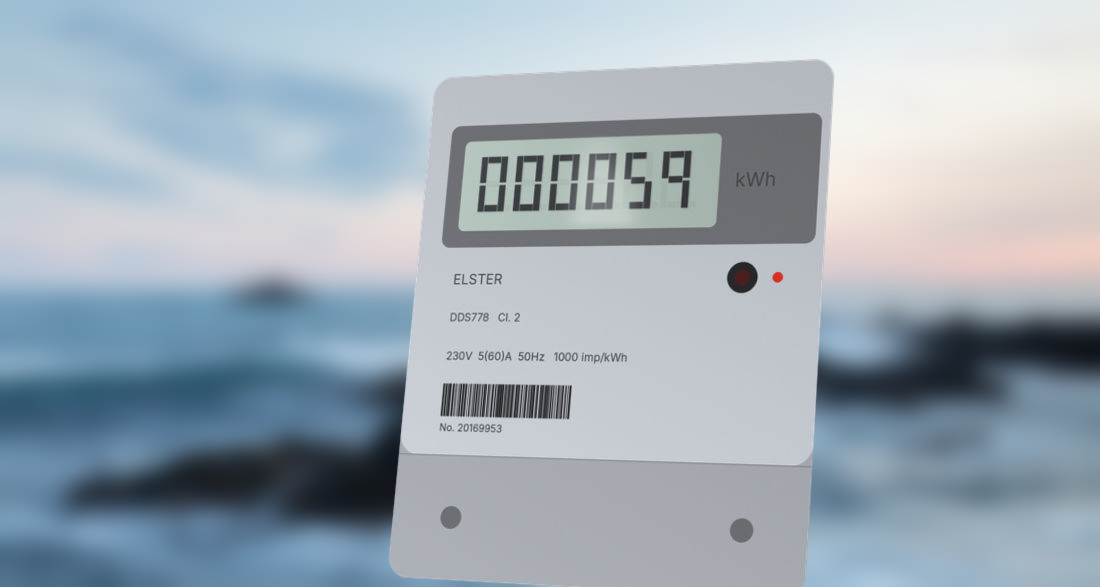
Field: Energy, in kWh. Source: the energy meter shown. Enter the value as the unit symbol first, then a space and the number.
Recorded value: kWh 59
